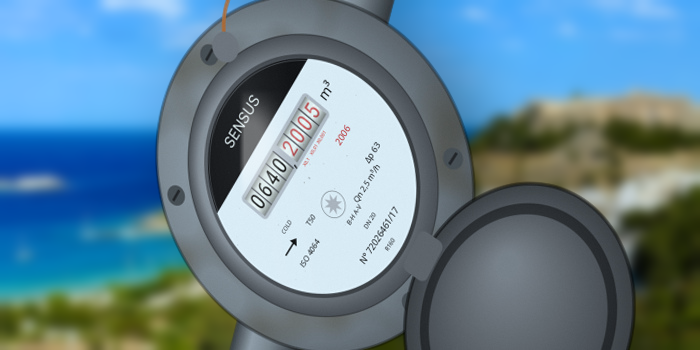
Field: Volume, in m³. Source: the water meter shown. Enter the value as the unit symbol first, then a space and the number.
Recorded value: m³ 640.2005
